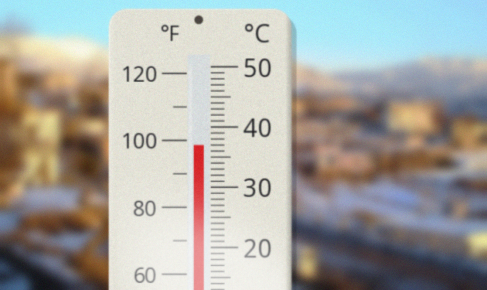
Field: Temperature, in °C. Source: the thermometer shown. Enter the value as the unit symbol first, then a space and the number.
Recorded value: °C 37
